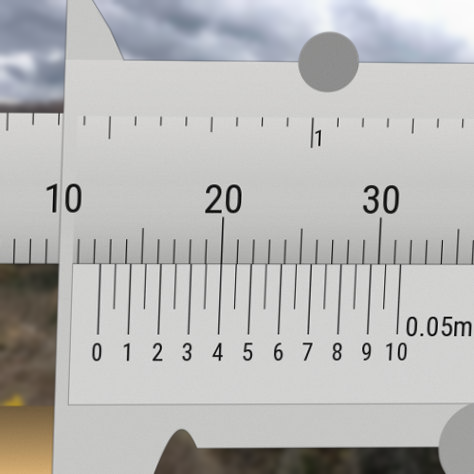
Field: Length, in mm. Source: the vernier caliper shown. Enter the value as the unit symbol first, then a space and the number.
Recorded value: mm 12.4
